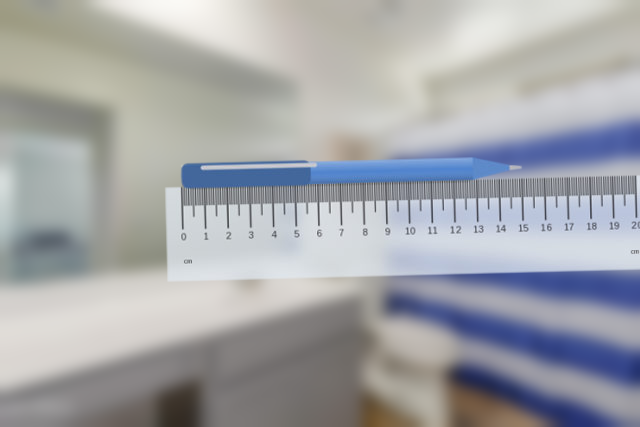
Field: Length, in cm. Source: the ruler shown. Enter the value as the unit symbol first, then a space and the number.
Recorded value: cm 15
